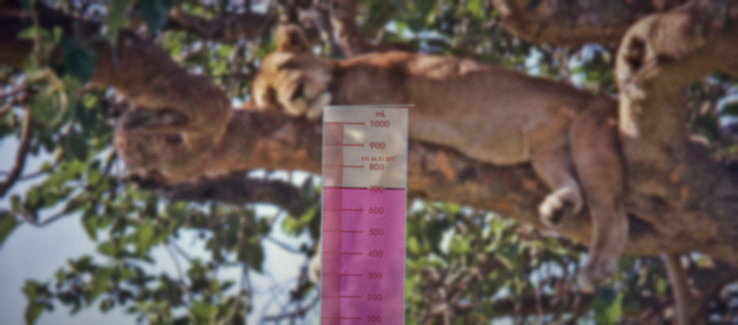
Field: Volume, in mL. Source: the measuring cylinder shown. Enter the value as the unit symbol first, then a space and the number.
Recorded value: mL 700
